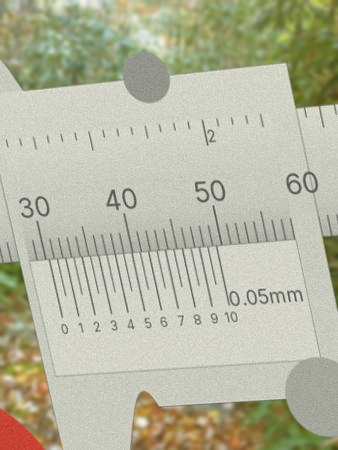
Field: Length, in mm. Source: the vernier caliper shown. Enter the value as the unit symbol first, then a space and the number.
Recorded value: mm 30.4
